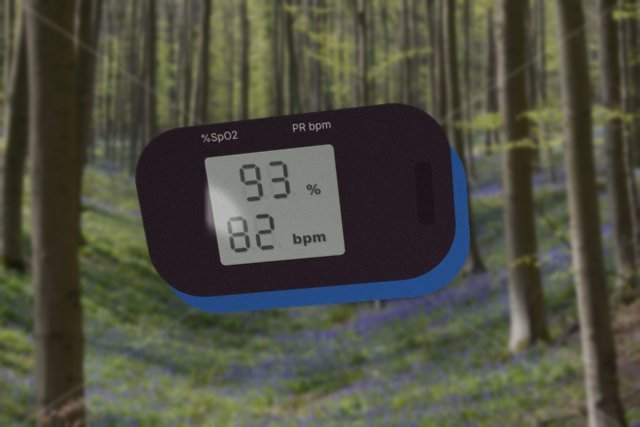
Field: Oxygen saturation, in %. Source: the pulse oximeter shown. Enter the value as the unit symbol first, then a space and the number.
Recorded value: % 93
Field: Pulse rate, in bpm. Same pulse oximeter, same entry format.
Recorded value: bpm 82
